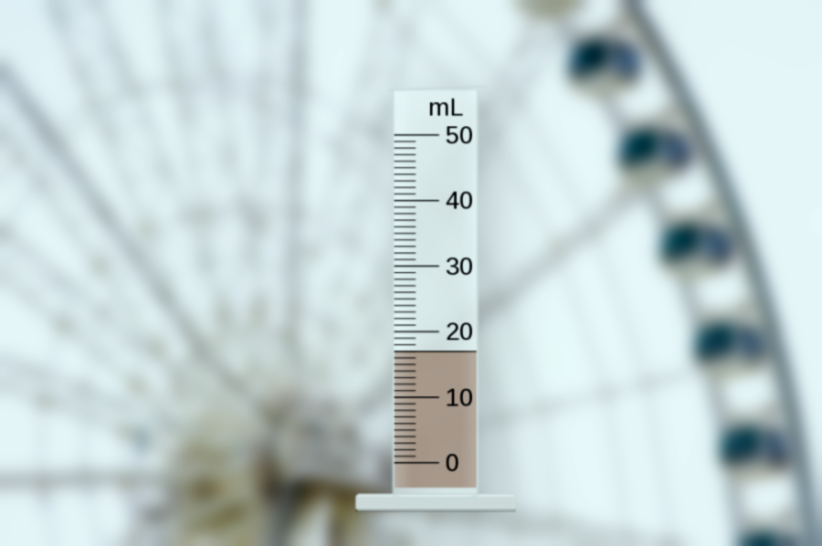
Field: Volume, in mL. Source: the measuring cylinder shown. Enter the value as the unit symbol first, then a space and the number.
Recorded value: mL 17
